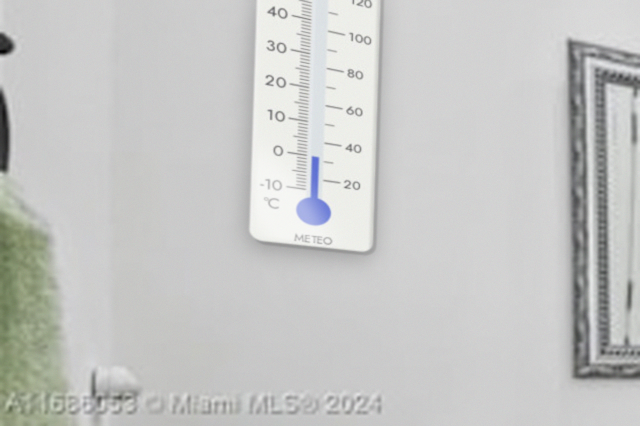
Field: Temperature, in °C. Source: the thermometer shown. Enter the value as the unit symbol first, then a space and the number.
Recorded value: °C 0
